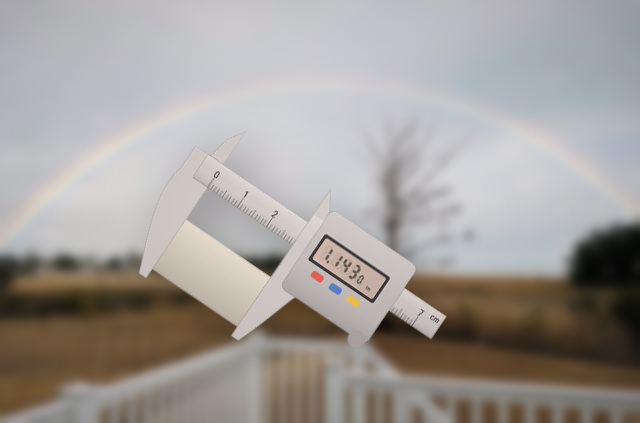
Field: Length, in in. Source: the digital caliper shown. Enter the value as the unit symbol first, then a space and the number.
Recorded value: in 1.1430
